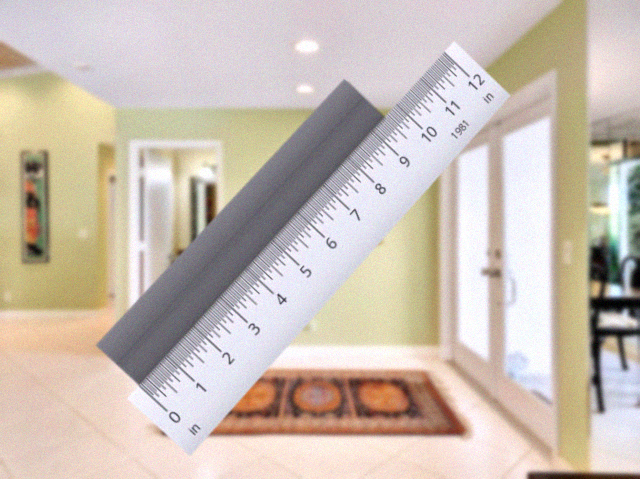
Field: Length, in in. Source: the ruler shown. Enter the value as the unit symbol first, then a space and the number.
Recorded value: in 9.5
